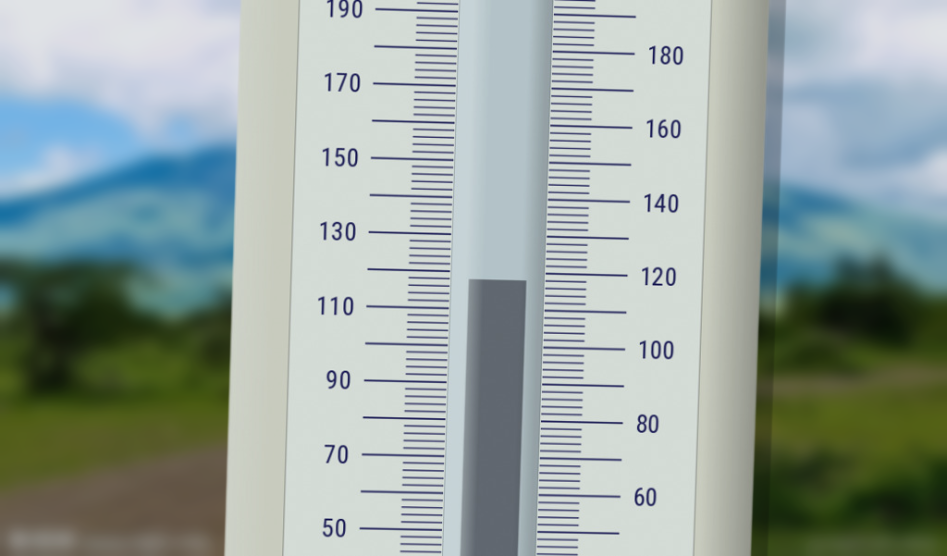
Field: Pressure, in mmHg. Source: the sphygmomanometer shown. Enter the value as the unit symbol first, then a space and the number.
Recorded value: mmHg 118
